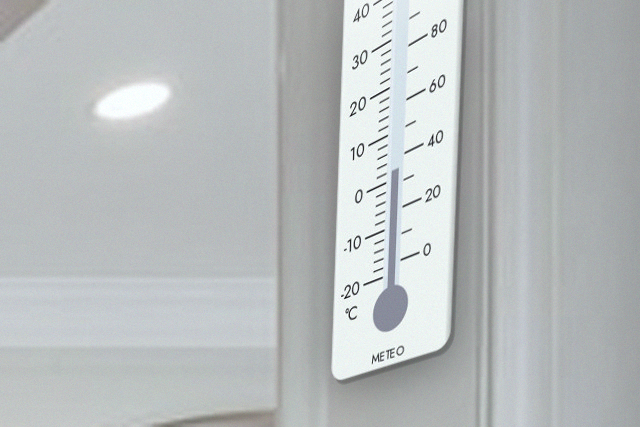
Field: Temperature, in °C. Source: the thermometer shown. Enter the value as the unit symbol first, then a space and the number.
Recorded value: °C 2
